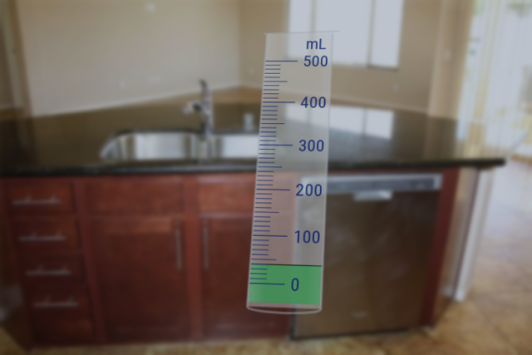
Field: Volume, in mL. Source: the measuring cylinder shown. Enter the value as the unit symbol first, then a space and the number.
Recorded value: mL 40
